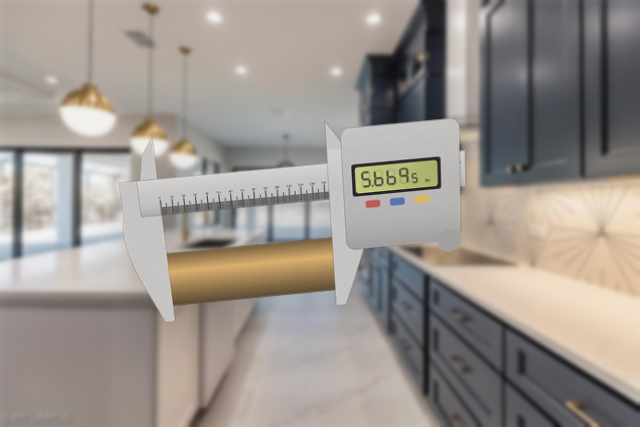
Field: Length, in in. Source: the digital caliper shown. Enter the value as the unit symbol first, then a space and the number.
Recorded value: in 5.6695
